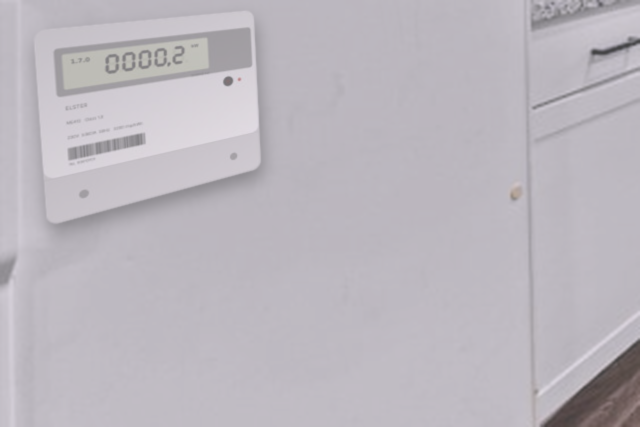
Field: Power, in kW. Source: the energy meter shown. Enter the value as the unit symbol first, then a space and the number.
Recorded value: kW 0.2
